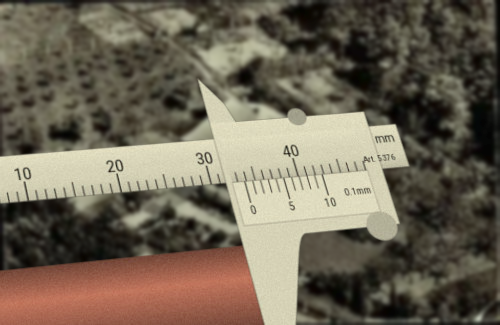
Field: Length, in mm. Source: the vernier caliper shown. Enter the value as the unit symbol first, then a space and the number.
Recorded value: mm 33.8
